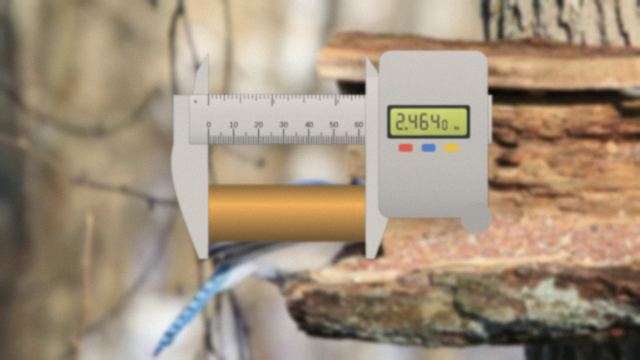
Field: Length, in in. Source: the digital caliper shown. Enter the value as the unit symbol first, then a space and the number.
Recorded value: in 2.4640
